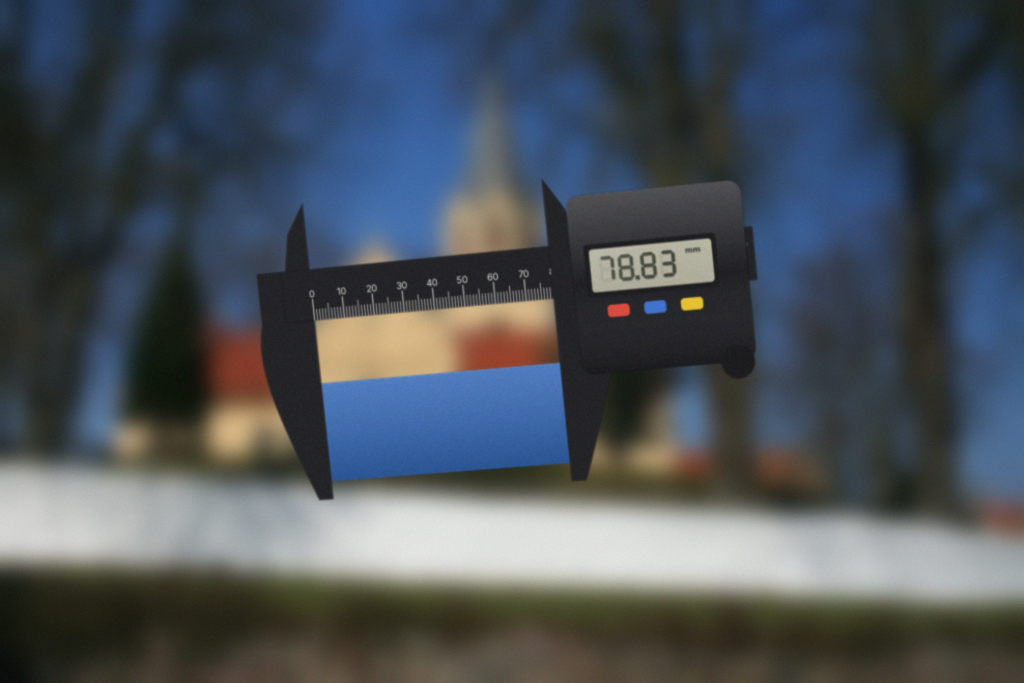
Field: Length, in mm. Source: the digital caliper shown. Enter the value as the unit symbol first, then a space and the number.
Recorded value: mm 78.83
